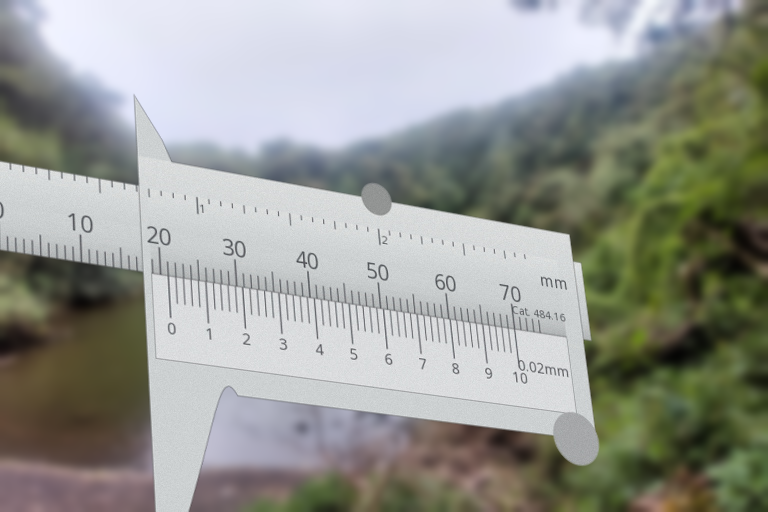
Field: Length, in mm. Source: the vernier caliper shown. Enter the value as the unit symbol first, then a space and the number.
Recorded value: mm 21.0
